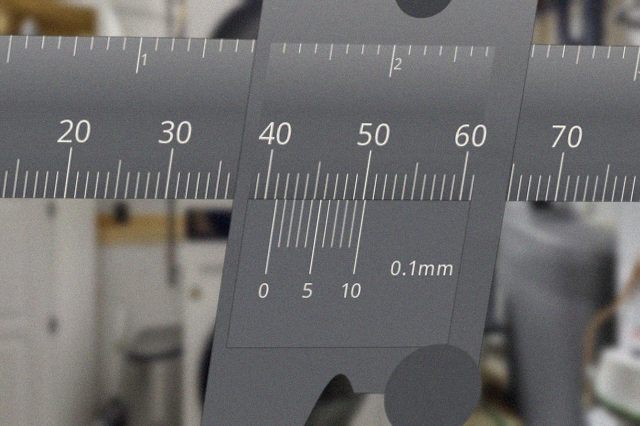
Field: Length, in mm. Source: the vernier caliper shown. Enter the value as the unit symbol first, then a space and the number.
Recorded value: mm 41.2
